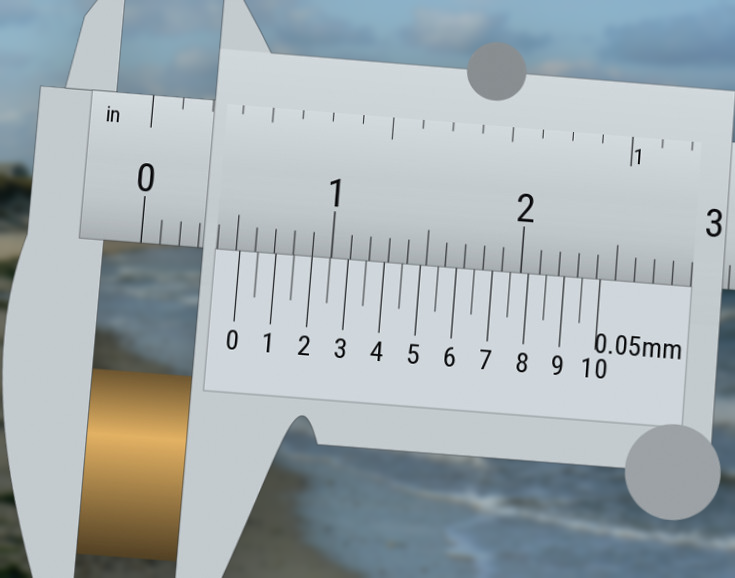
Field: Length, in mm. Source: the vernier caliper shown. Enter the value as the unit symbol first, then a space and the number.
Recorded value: mm 5.2
